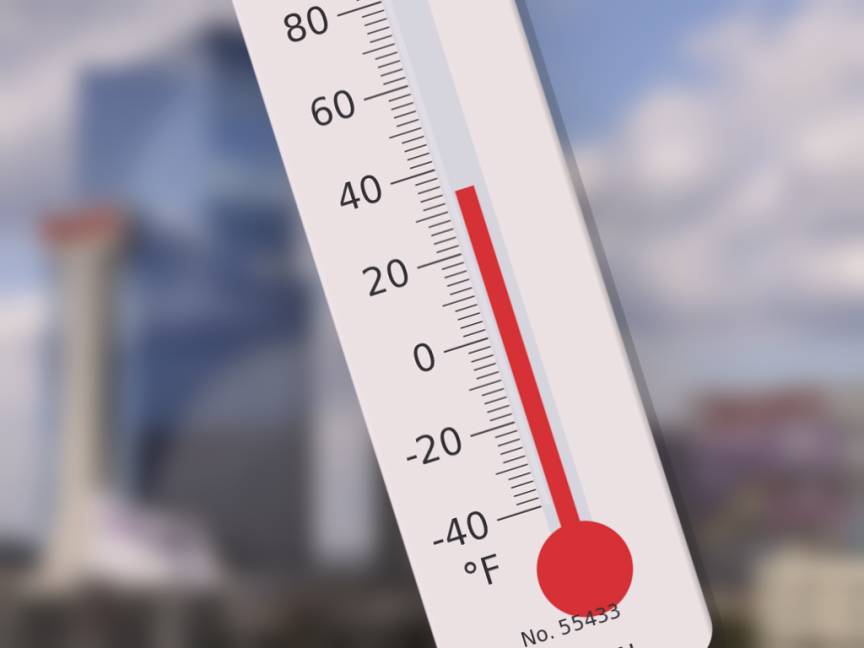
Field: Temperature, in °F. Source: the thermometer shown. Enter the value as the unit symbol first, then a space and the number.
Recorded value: °F 34
